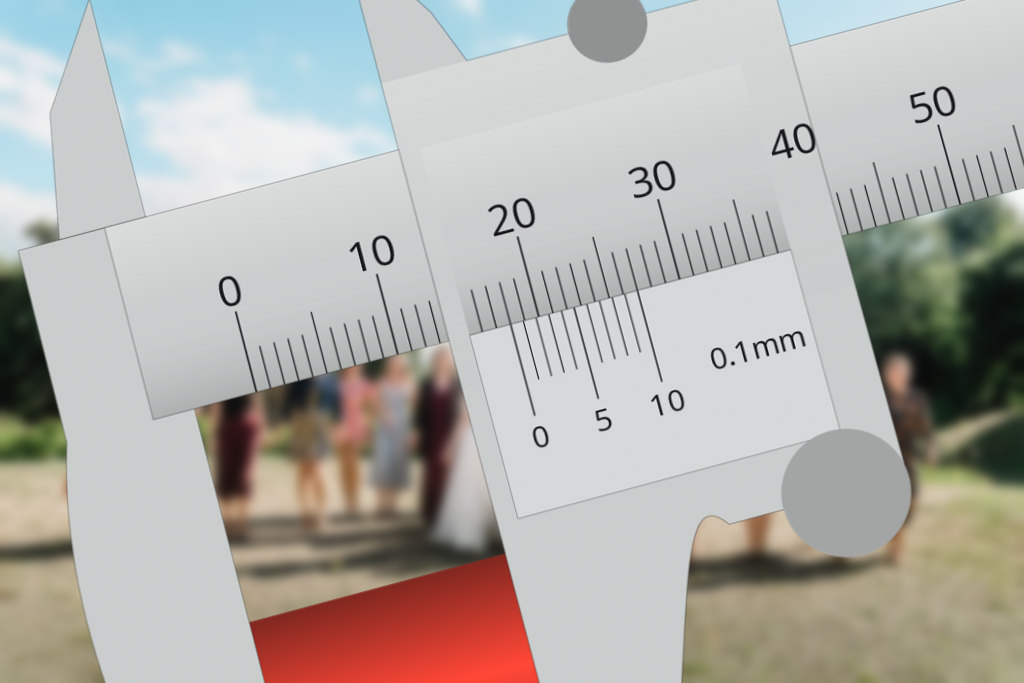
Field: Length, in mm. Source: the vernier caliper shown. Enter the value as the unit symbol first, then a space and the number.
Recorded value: mm 18.0
